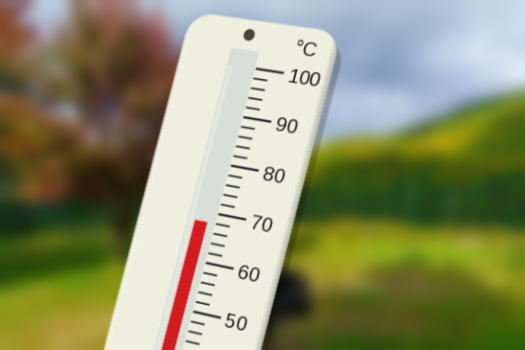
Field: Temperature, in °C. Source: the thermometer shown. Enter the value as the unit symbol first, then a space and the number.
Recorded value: °C 68
